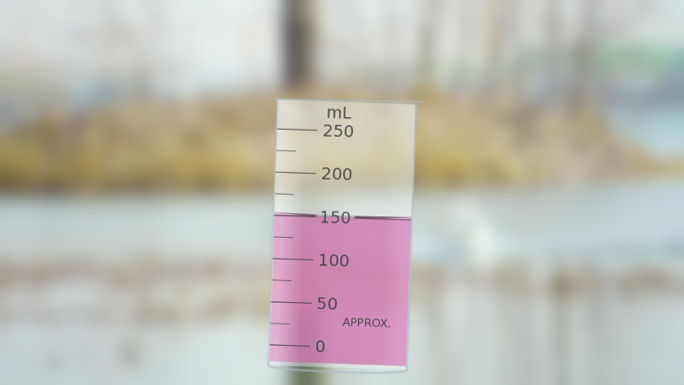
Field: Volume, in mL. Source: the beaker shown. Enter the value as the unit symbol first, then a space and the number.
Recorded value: mL 150
